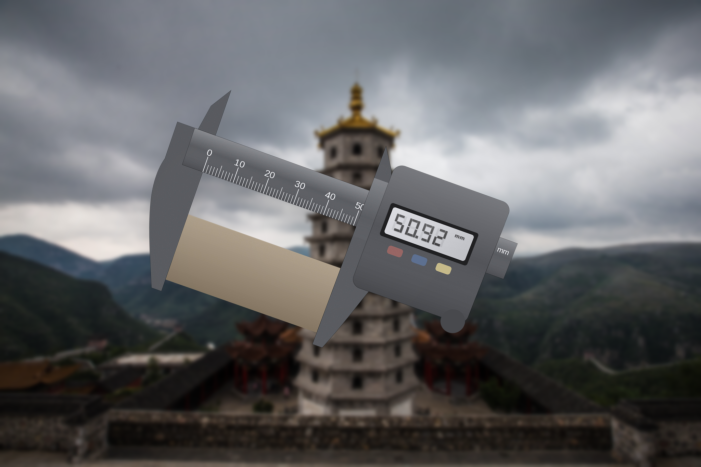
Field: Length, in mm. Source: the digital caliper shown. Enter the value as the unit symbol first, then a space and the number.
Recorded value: mm 50.92
